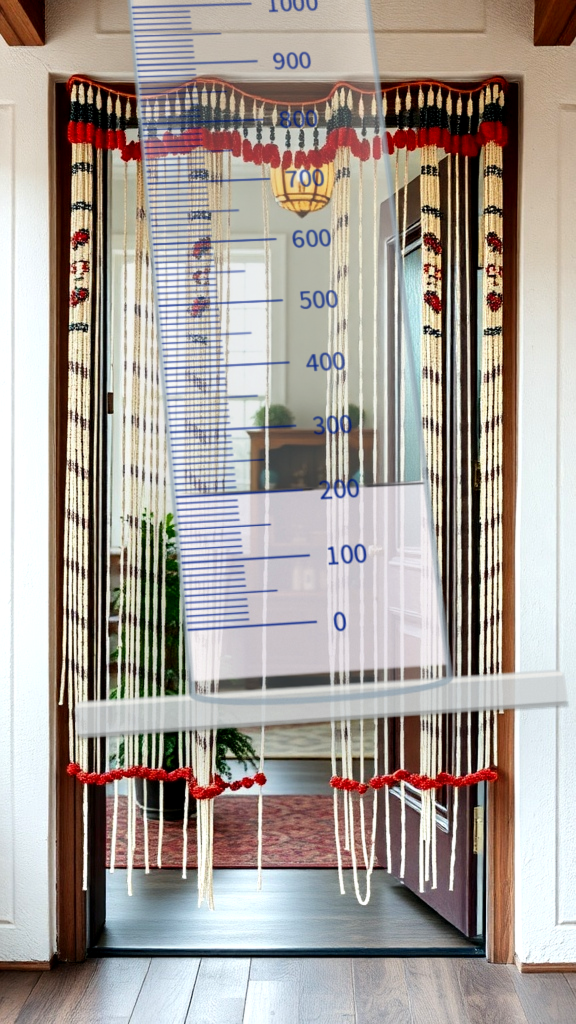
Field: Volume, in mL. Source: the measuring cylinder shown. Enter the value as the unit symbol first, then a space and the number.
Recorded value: mL 200
